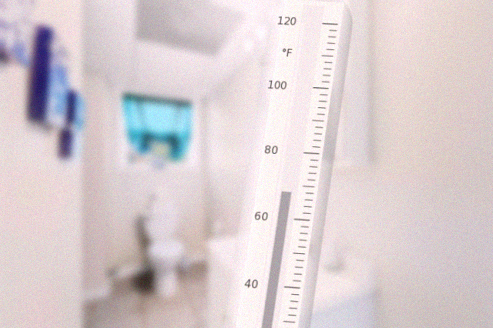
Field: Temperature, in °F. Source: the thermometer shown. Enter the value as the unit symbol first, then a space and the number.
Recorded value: °F 68
